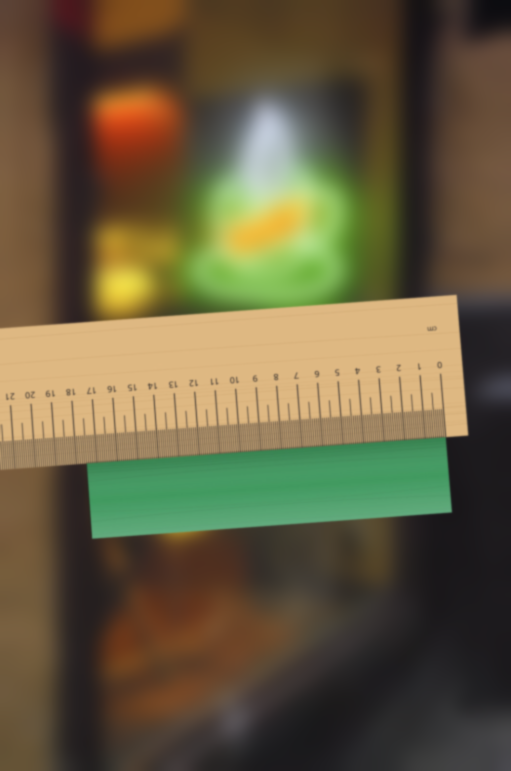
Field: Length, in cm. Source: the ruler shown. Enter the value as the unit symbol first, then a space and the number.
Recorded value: cm 17.5
